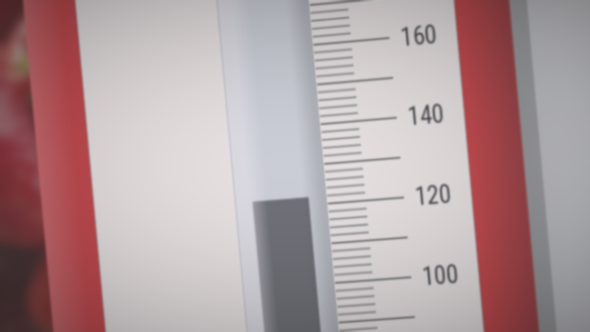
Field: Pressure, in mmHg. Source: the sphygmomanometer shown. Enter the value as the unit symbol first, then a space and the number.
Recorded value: mmHg 122
